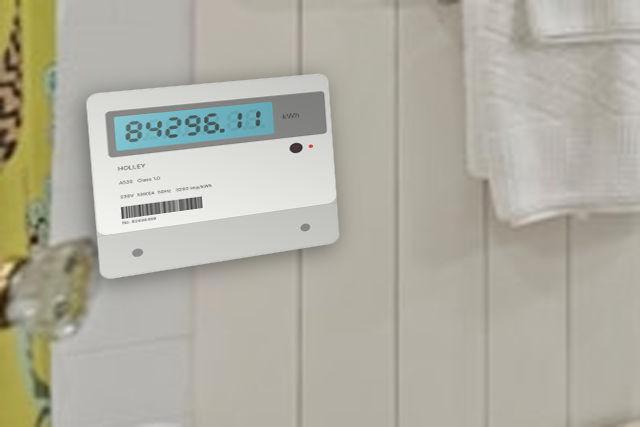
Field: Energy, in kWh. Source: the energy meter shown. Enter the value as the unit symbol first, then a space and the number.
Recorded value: kWh 84296.11
